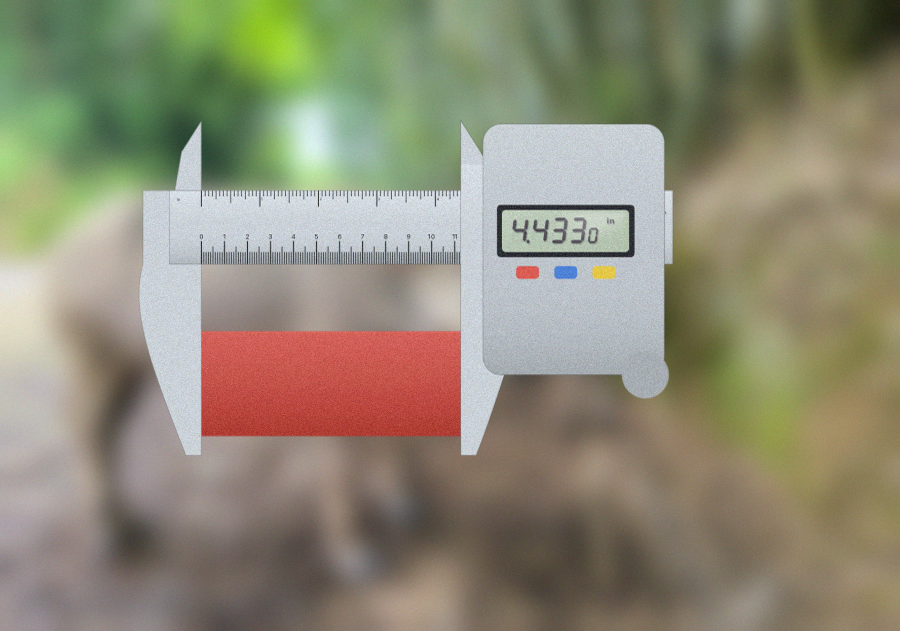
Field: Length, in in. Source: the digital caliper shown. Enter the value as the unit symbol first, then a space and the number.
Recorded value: in 4.4330
